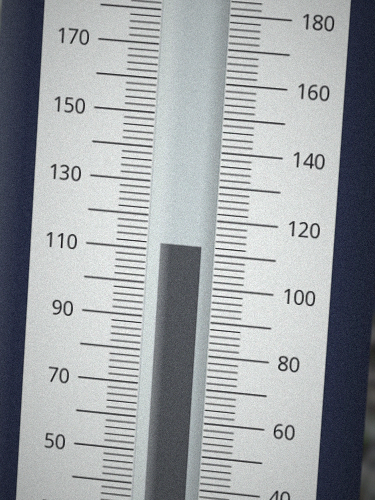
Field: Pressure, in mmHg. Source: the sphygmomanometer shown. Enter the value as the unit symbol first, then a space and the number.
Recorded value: mmHg 112
